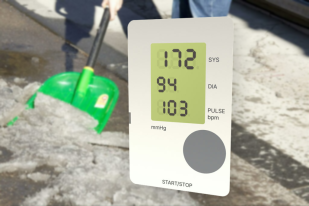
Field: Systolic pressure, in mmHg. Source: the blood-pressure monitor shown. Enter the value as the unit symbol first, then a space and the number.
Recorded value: mmHg 172
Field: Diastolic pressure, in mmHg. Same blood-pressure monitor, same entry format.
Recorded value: mmHg 94
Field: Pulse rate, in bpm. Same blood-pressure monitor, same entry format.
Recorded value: bpm 103
